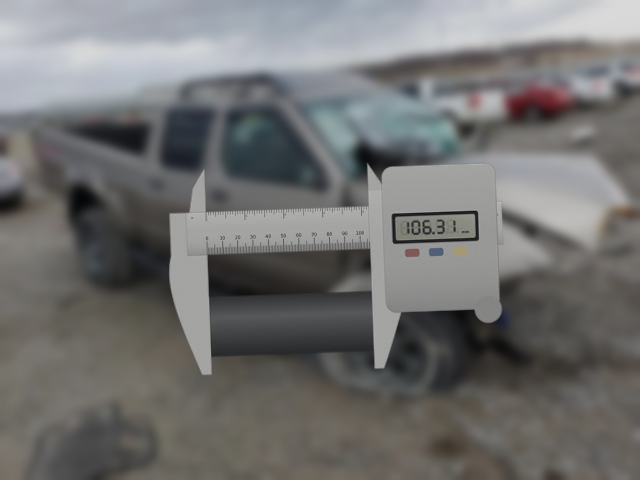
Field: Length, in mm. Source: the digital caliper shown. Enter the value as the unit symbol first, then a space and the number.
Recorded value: mm 106.31
